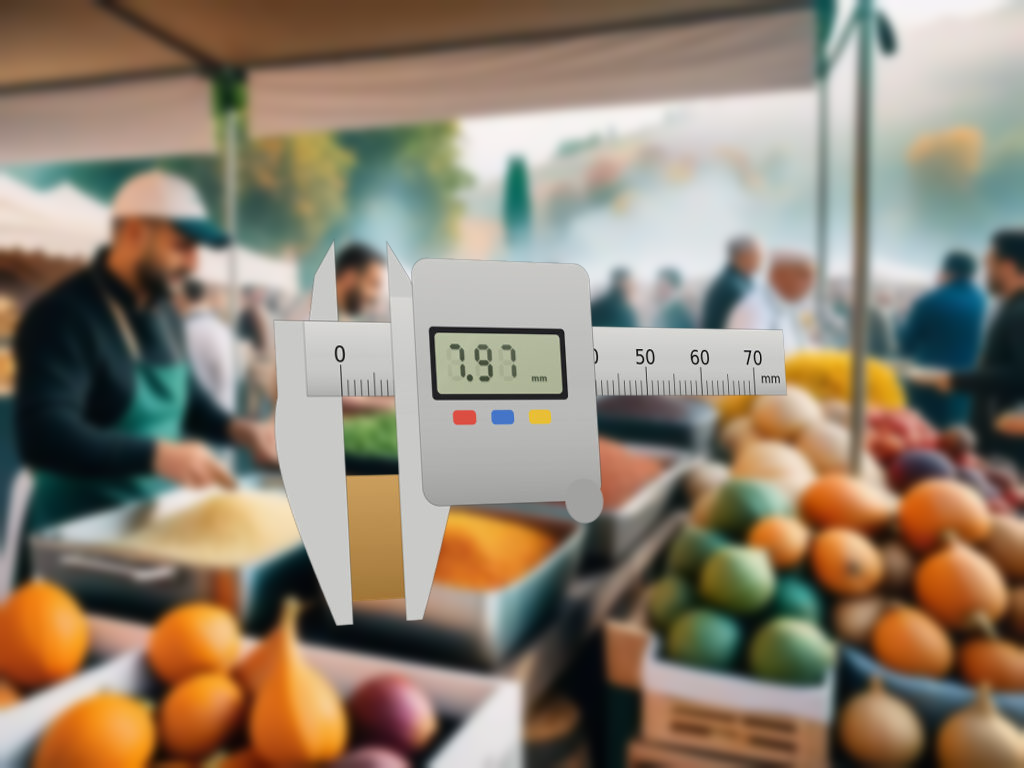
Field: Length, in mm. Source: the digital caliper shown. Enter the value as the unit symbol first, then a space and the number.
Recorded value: mm 7.97
